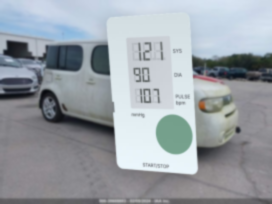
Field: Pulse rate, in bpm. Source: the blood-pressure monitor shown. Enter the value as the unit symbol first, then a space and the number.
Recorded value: bpm 107
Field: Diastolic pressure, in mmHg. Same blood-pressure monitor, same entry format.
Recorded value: mmHg 90
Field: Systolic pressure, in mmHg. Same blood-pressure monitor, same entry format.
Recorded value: mmHg 121
